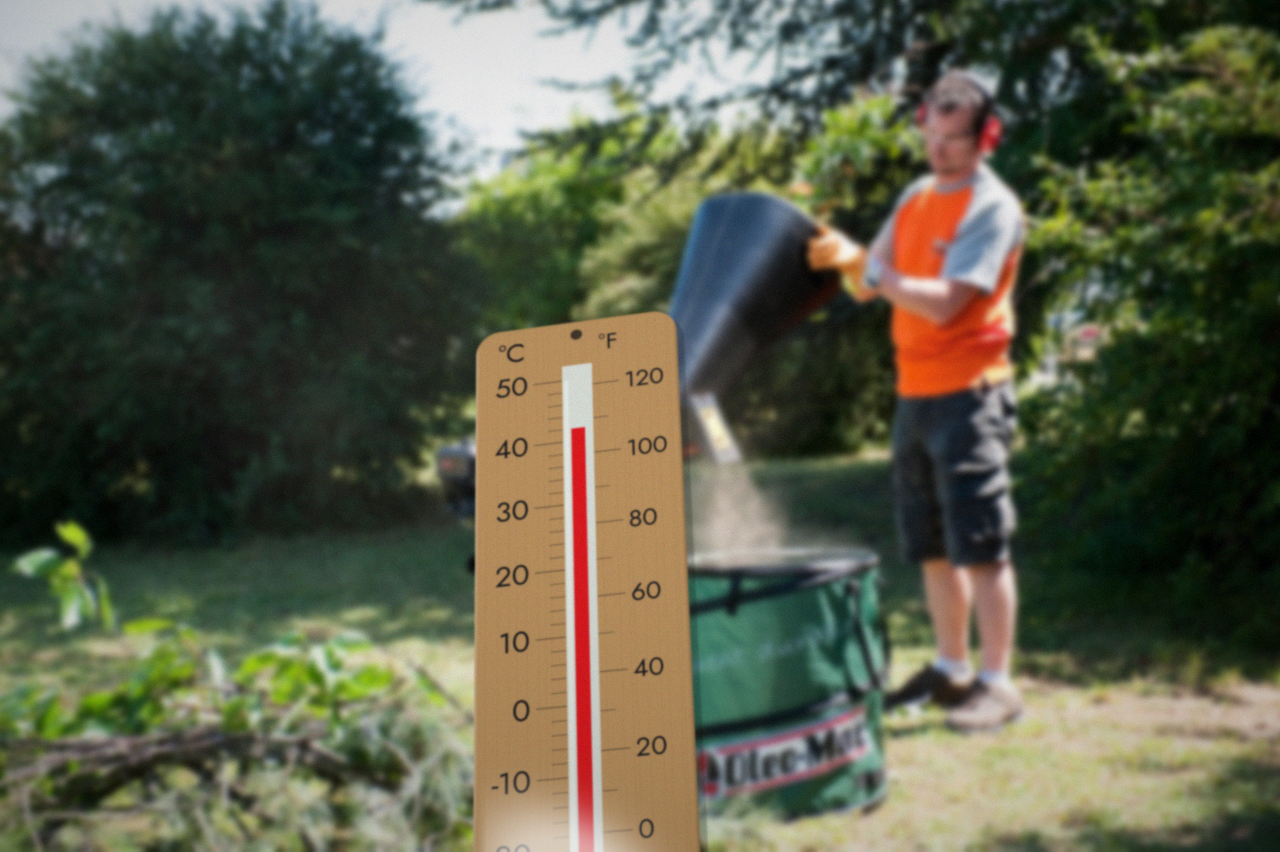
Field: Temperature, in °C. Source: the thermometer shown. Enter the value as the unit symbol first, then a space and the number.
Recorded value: °C 42
